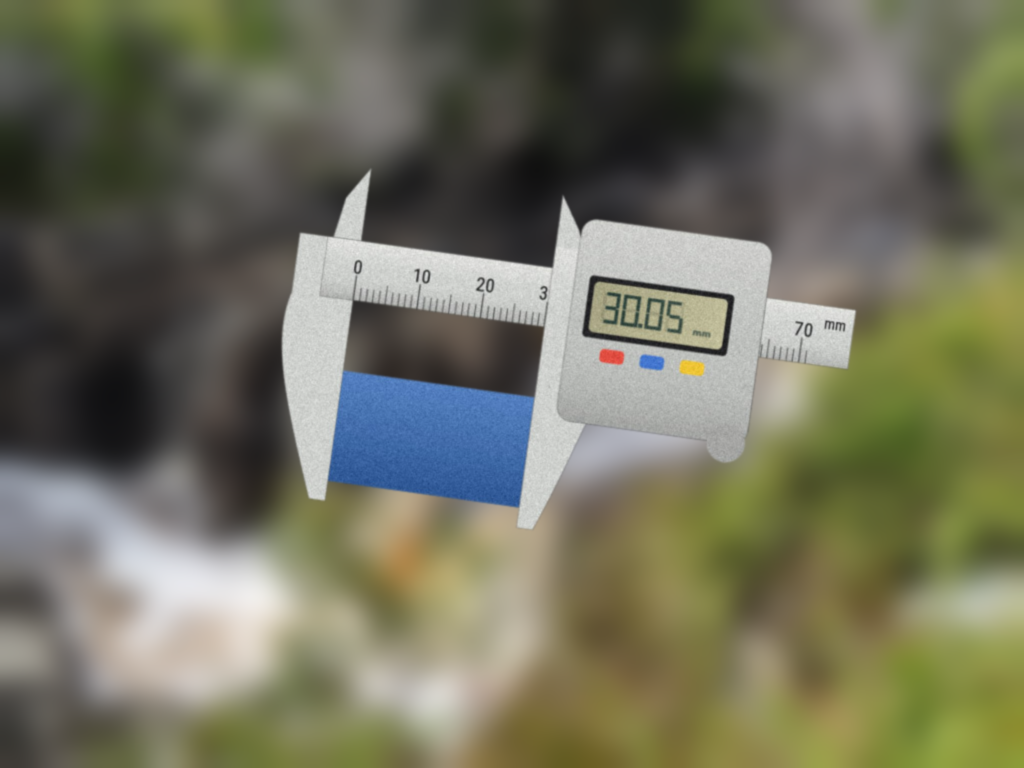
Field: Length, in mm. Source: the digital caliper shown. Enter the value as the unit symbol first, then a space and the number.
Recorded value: mm 30.05
